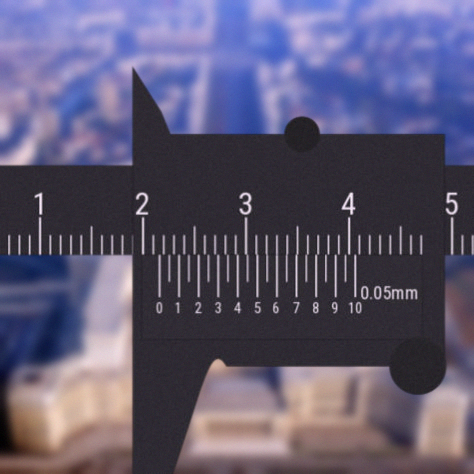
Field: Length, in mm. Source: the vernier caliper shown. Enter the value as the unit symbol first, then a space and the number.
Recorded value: mm 21.6
